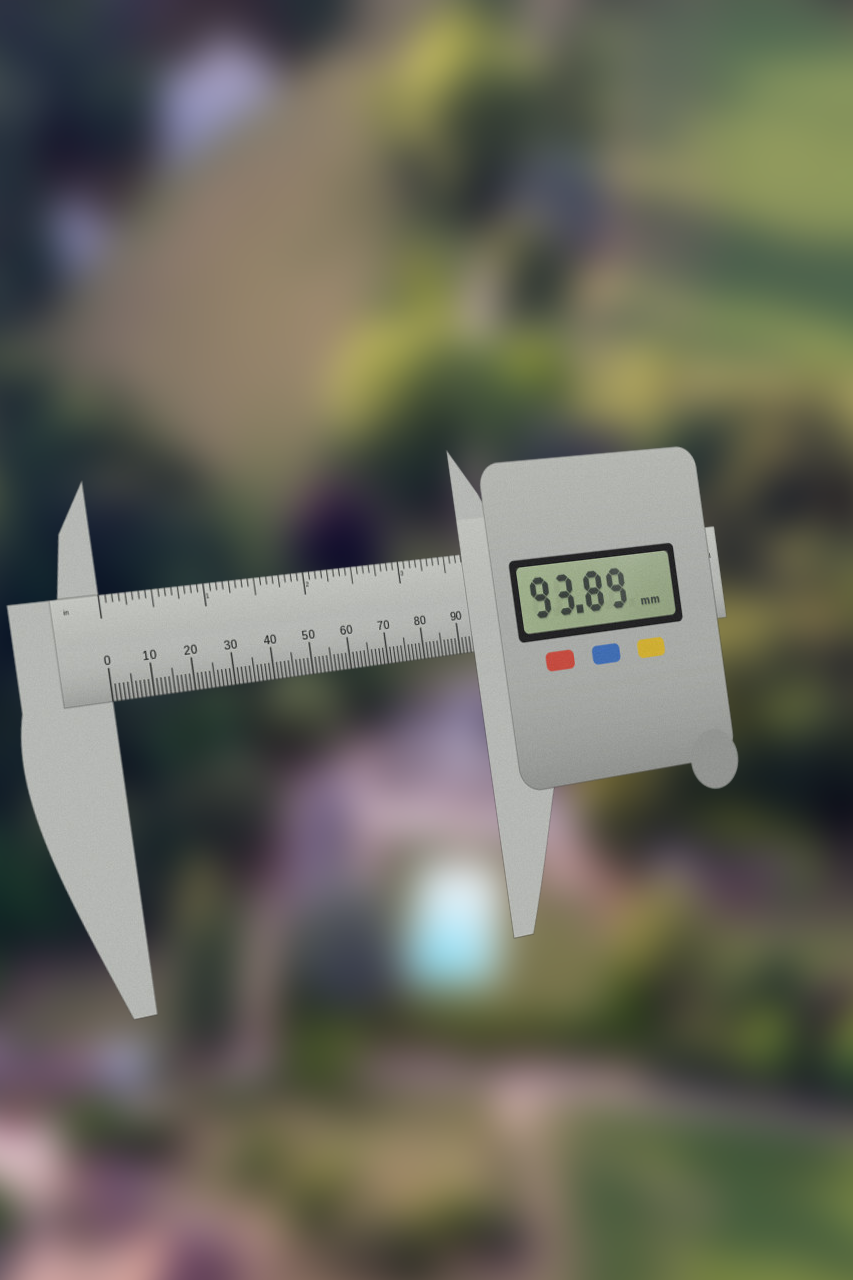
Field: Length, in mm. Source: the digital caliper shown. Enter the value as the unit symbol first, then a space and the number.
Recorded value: mm 93.89
